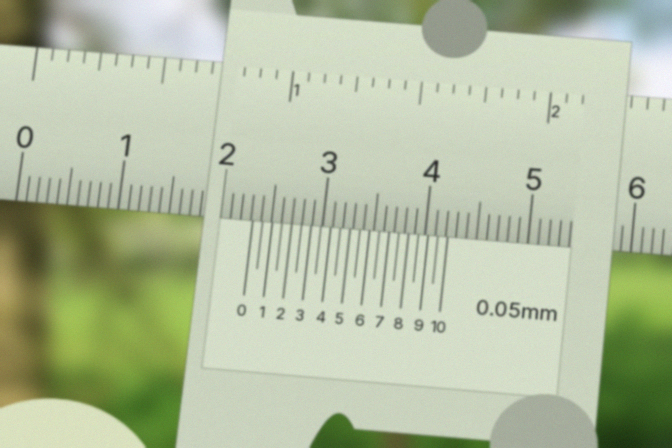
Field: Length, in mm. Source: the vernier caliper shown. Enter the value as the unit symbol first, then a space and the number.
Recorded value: mm 23.2
